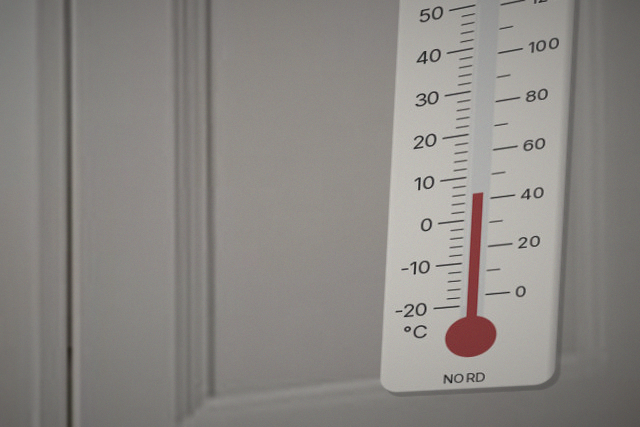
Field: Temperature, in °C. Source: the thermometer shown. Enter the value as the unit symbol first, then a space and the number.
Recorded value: °C 6
